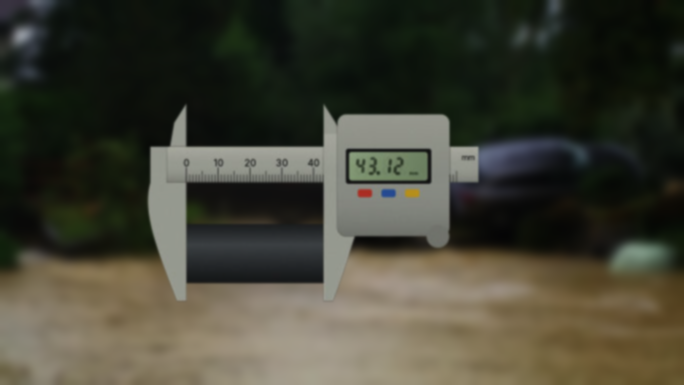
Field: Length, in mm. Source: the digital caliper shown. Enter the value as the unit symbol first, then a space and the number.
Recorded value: mm 43.12
